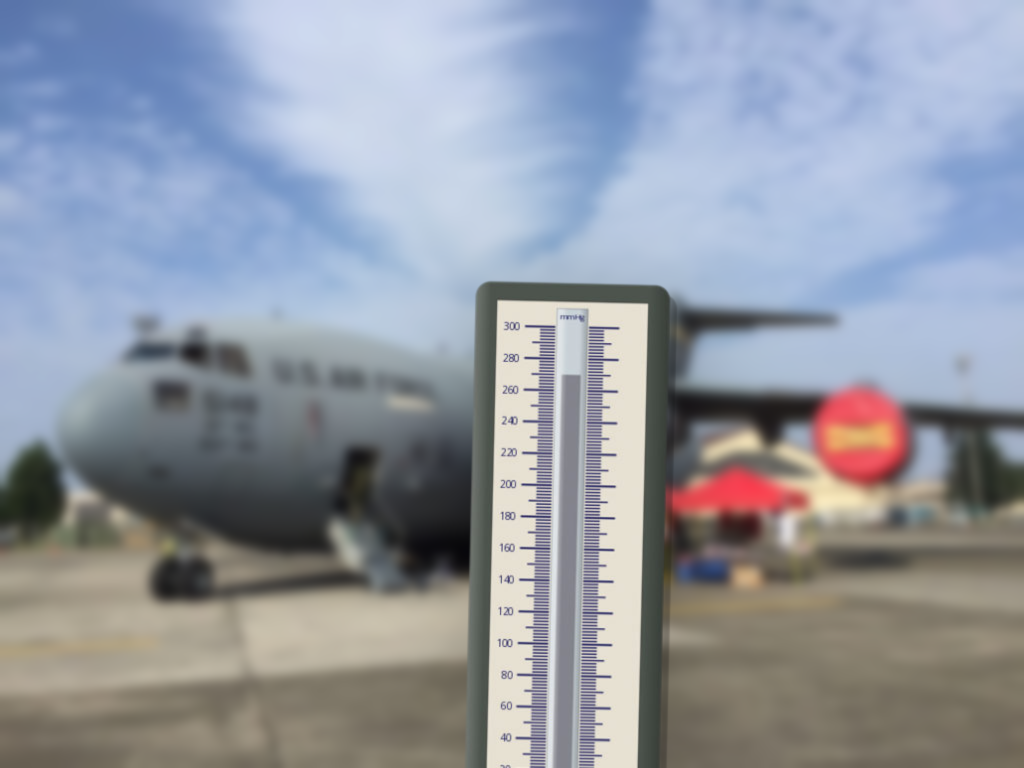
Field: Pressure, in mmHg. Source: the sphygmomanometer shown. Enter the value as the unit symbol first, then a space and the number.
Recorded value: mmHg 270
